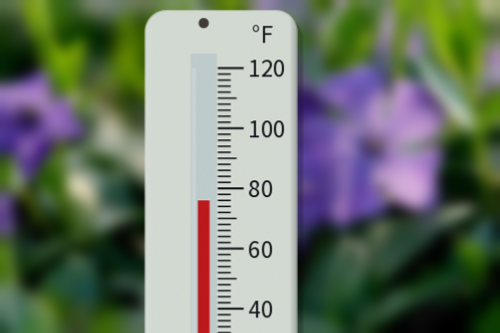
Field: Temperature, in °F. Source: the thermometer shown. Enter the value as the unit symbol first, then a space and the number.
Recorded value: °F 76
